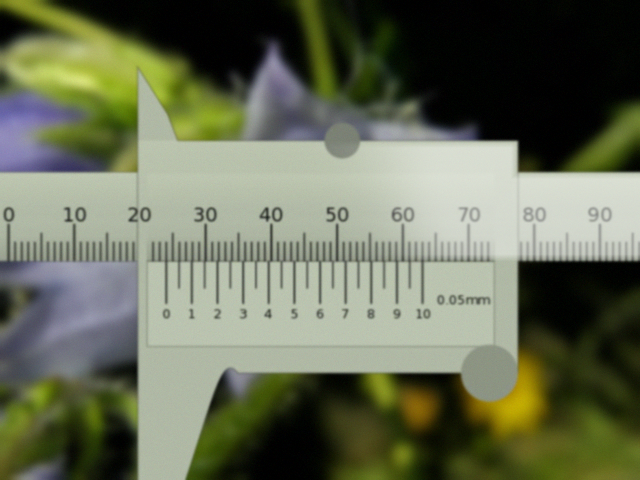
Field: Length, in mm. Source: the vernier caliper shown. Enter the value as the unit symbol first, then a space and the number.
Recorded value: mm 24.0
